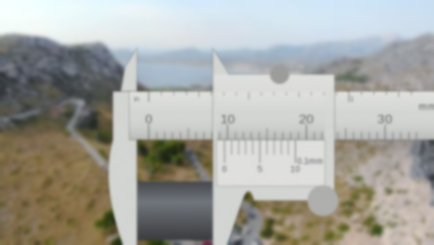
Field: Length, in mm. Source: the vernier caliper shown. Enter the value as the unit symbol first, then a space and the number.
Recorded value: mm 9.6
